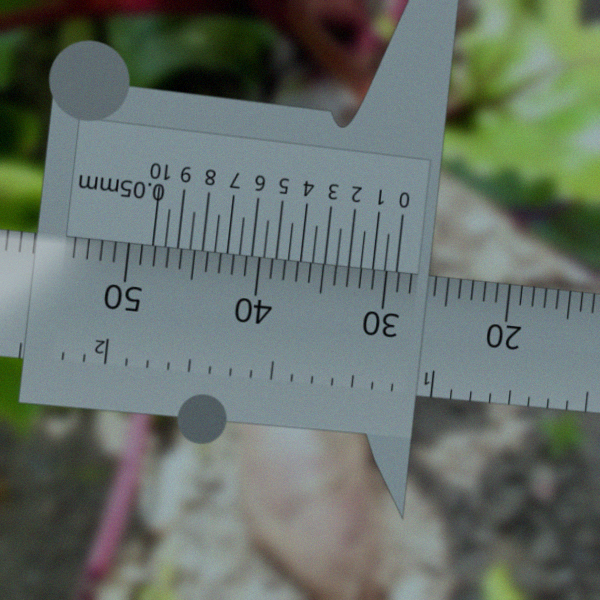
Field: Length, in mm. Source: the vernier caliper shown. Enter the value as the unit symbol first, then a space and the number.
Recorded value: mm 29.2
